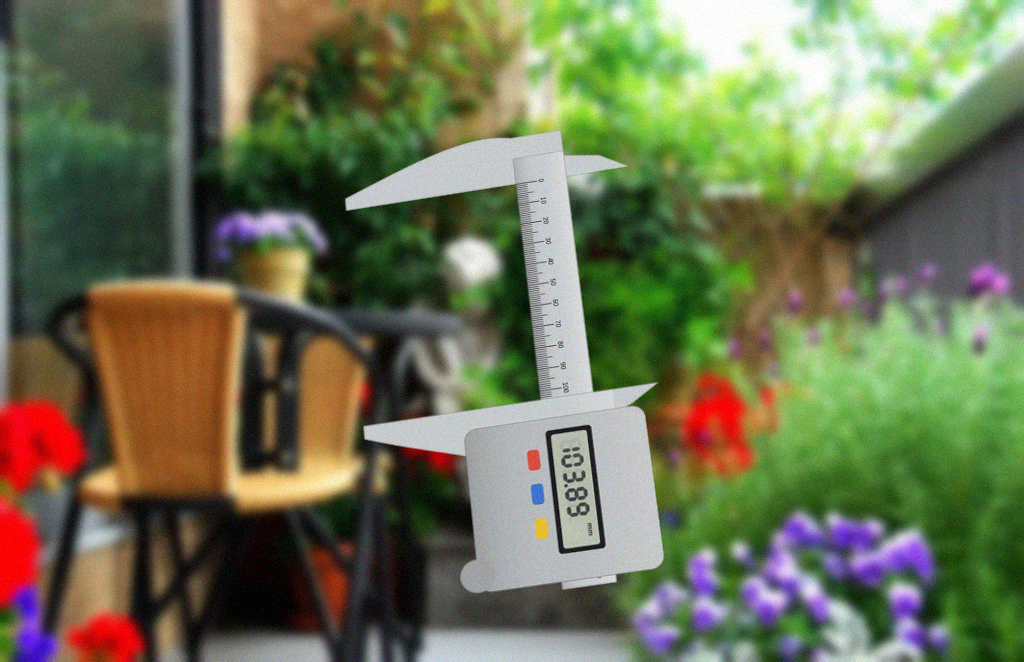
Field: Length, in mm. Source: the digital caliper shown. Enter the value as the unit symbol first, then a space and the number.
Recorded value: mm 103.89
